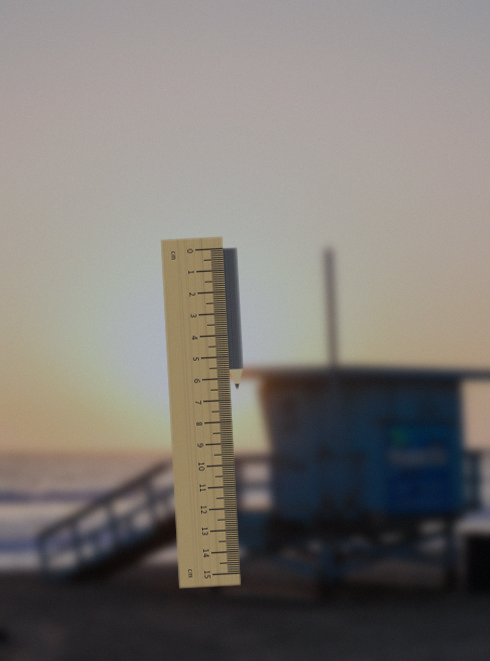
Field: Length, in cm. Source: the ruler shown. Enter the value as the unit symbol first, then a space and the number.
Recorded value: cm 6.5
